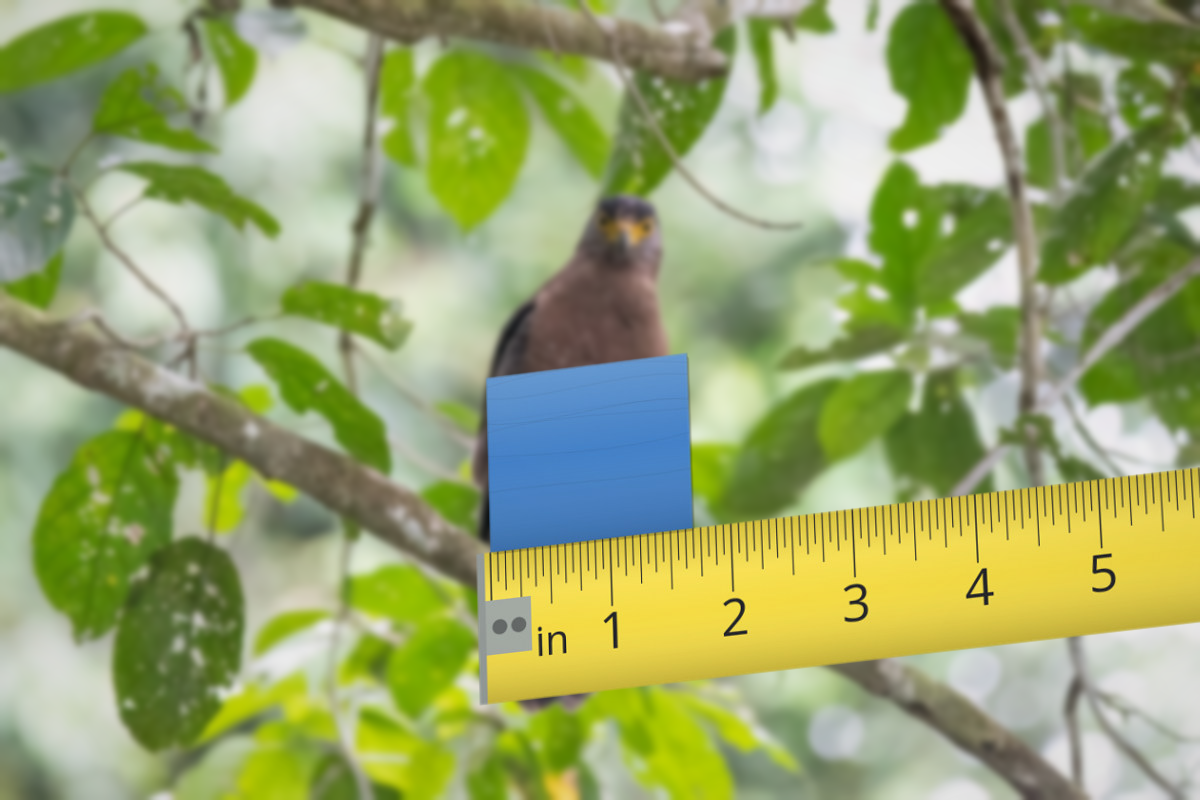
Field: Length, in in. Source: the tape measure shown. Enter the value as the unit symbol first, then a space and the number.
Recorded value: in 1.6875
